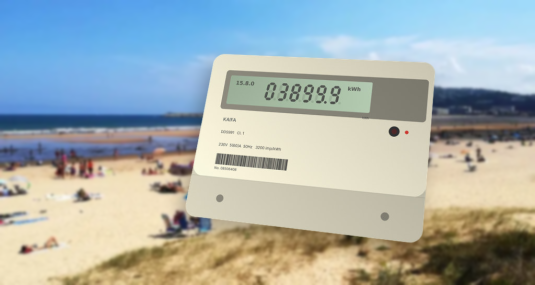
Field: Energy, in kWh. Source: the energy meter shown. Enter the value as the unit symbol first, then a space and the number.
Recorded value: kWh 3899.9
